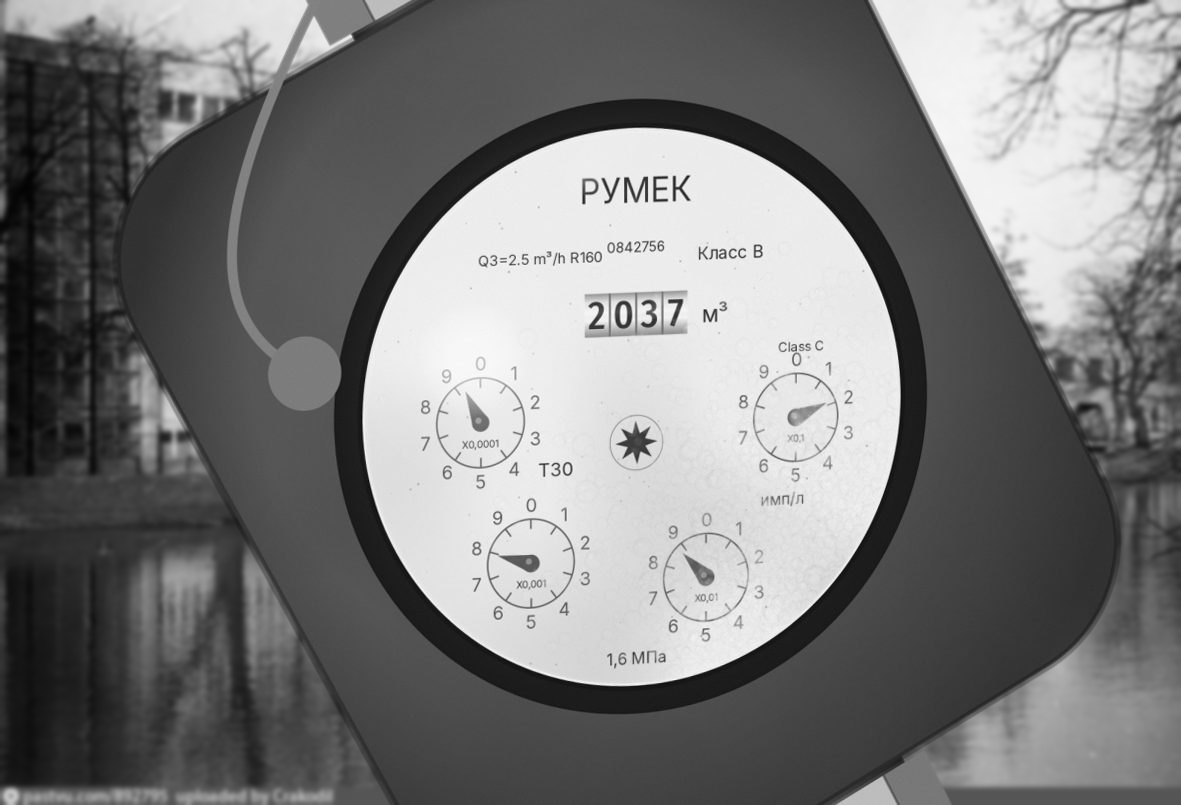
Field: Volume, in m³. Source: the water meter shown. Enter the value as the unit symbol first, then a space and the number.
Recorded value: m³ 2037.1879
